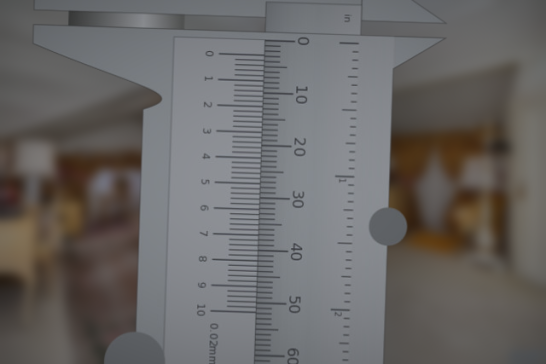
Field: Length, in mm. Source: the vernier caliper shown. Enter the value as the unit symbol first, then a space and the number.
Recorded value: mm 2.8
